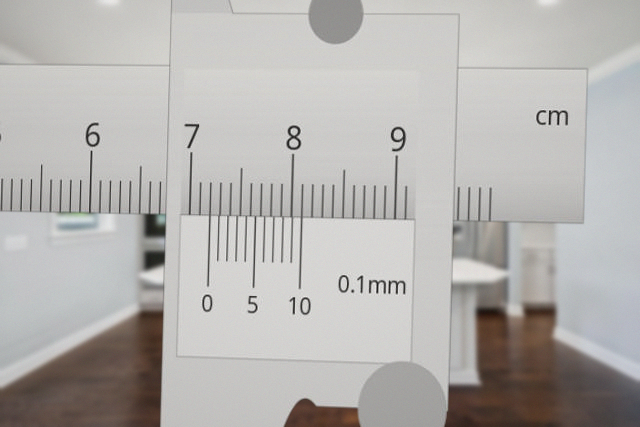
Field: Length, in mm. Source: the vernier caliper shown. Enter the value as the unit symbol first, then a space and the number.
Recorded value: mm 72.0
